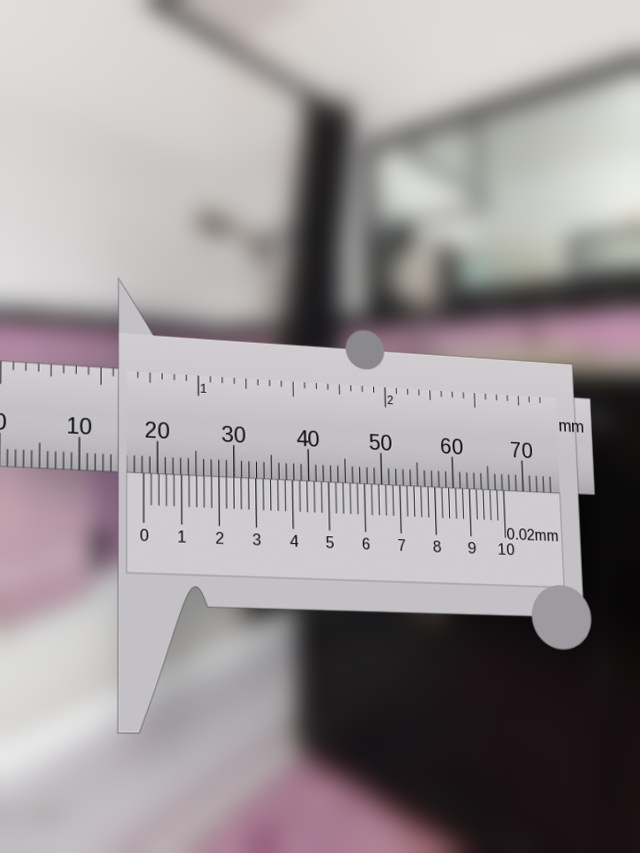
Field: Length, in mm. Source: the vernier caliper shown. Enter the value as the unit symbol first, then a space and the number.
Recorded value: mm 18.2
